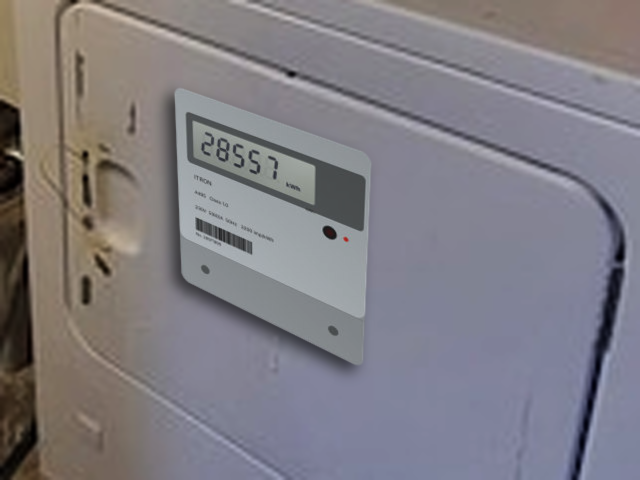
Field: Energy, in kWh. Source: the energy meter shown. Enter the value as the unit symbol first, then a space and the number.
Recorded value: kWh 28557
